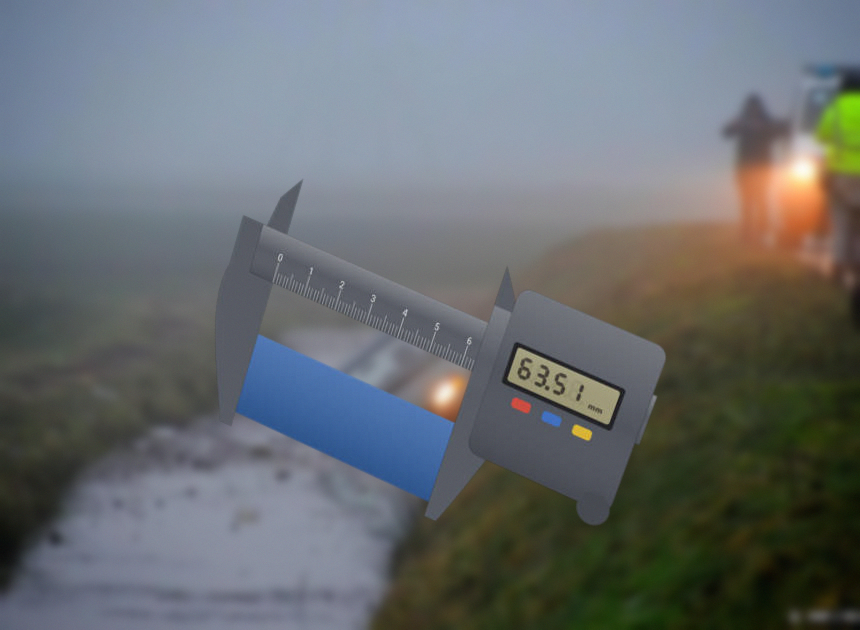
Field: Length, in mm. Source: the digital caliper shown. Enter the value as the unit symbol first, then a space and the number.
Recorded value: mm 63.51
